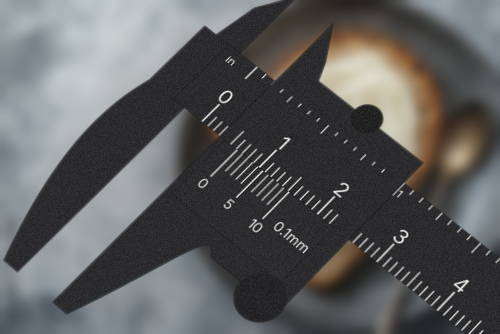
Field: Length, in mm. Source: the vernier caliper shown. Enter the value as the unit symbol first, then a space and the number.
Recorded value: mm 6.2
